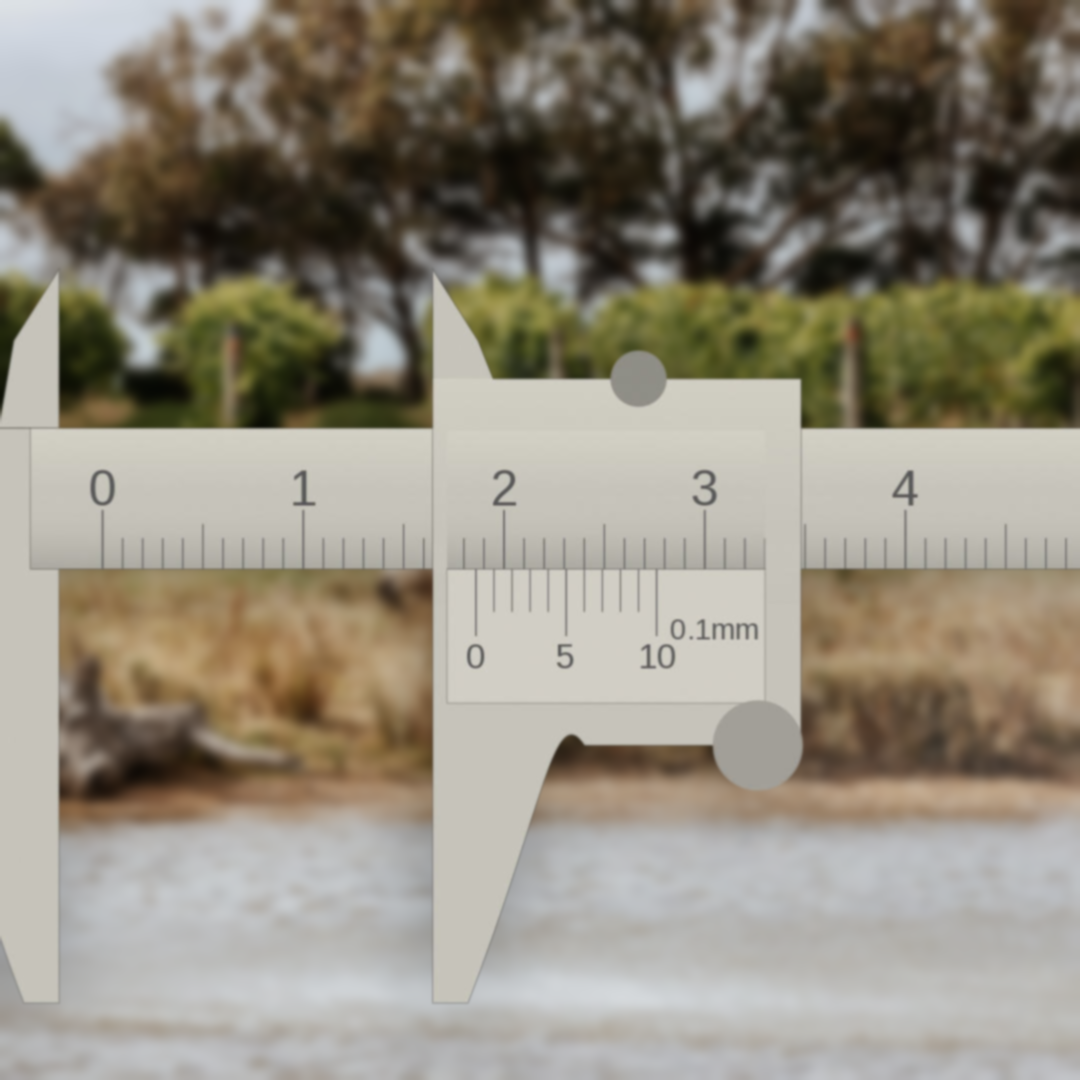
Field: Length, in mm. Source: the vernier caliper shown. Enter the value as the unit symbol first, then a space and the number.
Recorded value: mm 18.6
